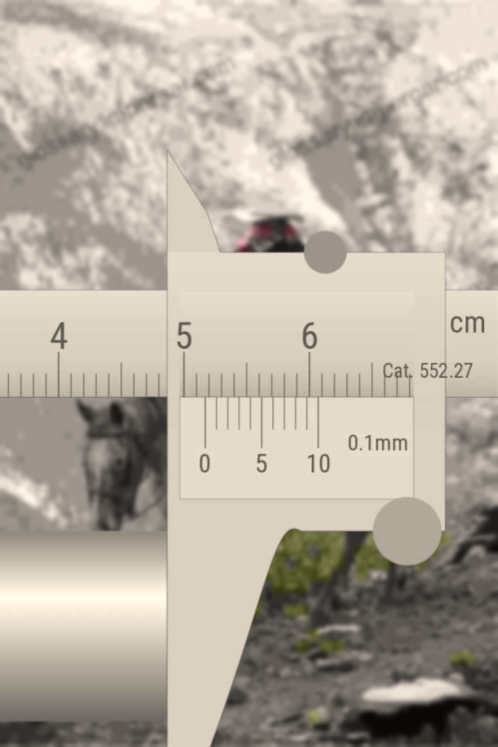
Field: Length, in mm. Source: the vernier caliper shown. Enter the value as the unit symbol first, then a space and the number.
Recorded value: mm 51.7
